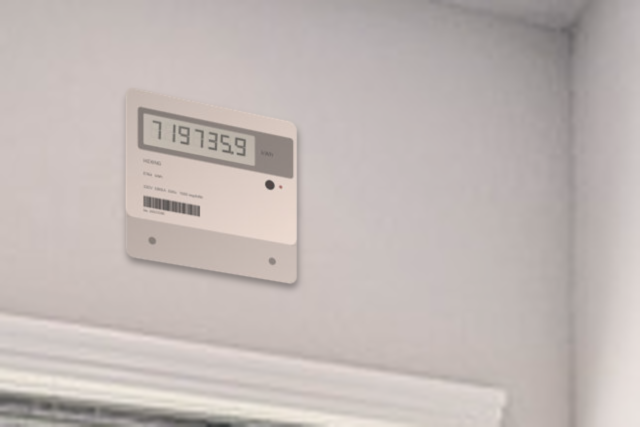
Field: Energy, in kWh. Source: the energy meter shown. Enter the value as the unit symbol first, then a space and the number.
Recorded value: kWh 719735.9
